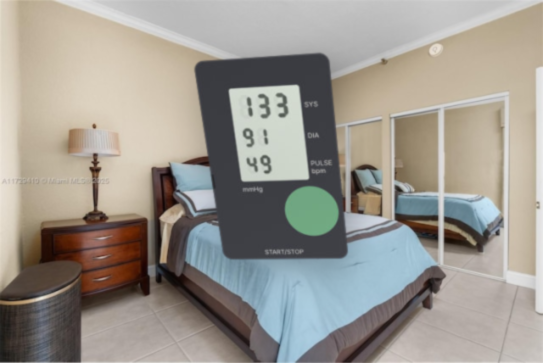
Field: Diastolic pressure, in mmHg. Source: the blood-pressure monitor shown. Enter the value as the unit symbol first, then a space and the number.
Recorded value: mmHg 91
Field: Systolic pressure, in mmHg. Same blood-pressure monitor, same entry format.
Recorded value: mmHg 133
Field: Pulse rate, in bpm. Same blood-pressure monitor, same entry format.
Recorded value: bpm 49
